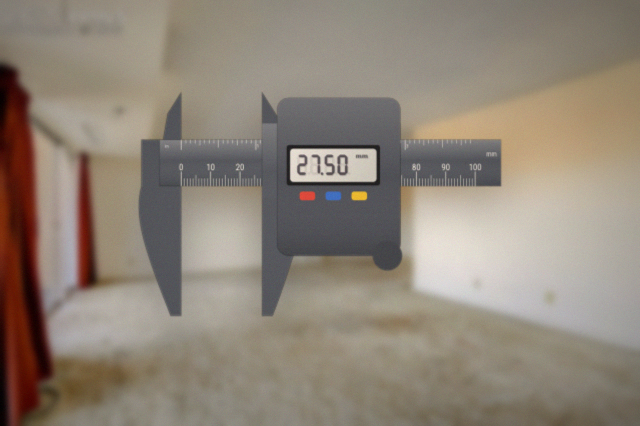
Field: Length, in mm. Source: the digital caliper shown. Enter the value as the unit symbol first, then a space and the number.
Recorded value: mm 27.50
